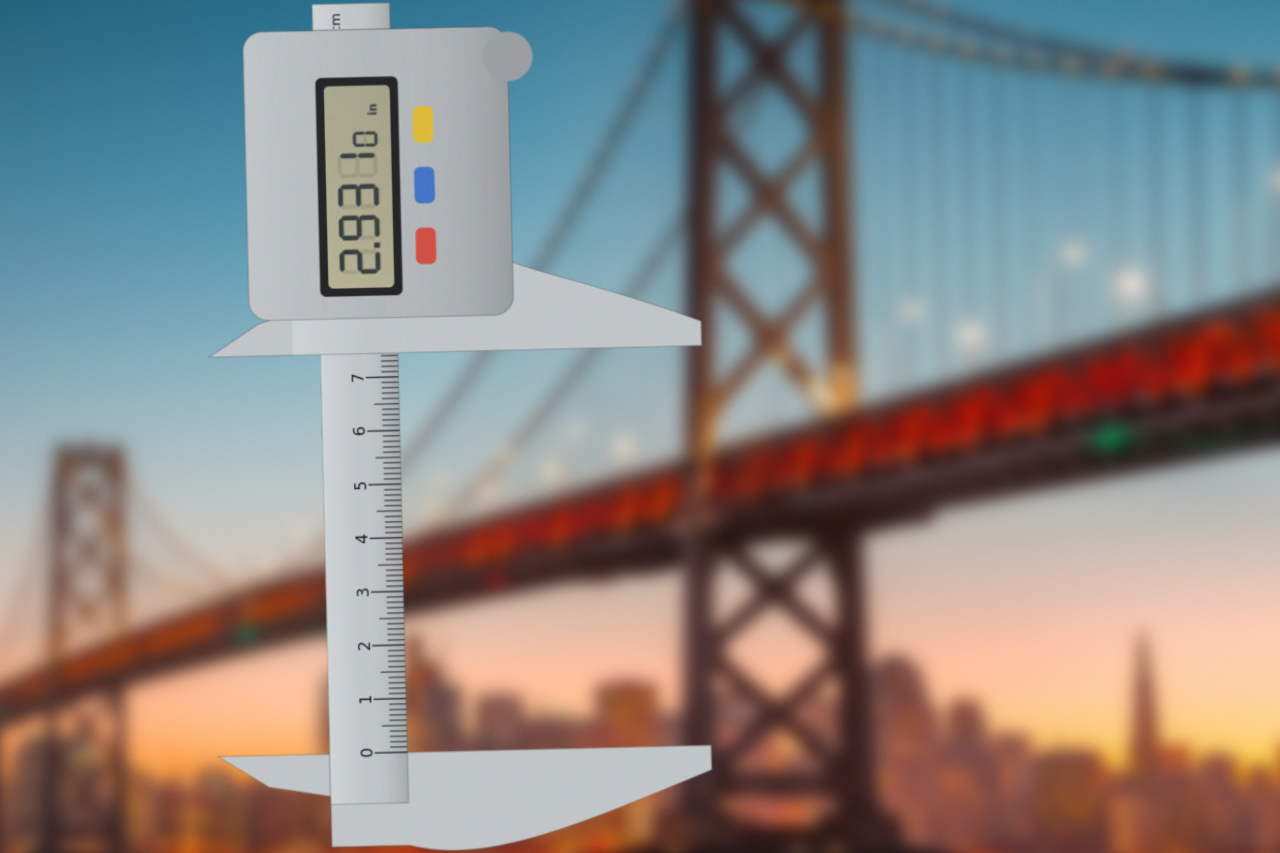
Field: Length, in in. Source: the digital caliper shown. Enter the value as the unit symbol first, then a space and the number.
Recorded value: in 2.9310
